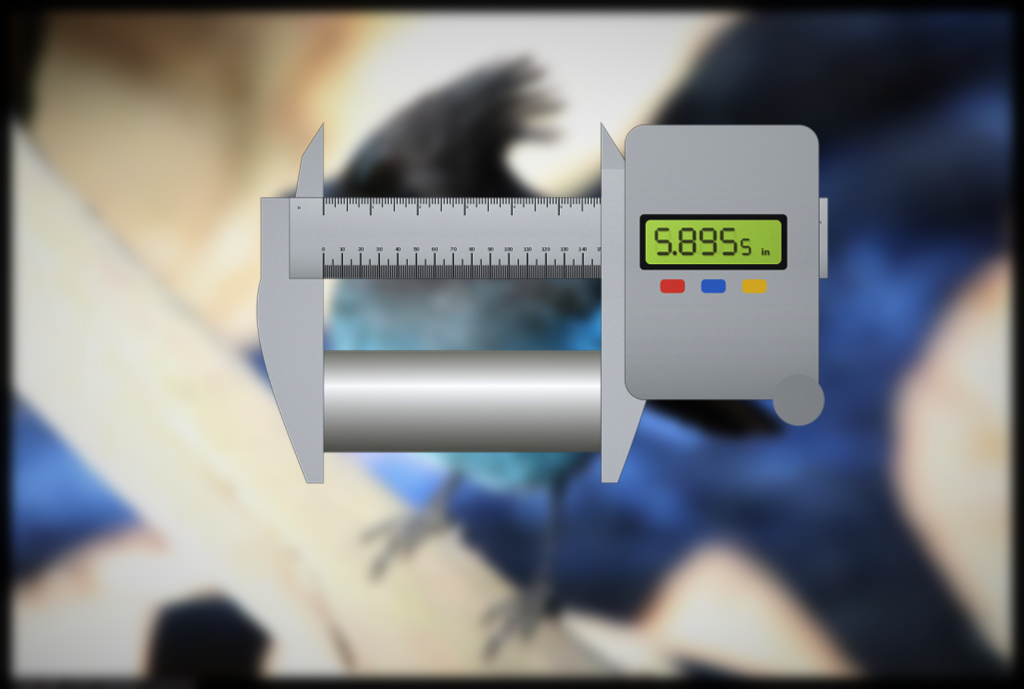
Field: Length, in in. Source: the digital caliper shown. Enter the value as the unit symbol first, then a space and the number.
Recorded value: in 5.8955
